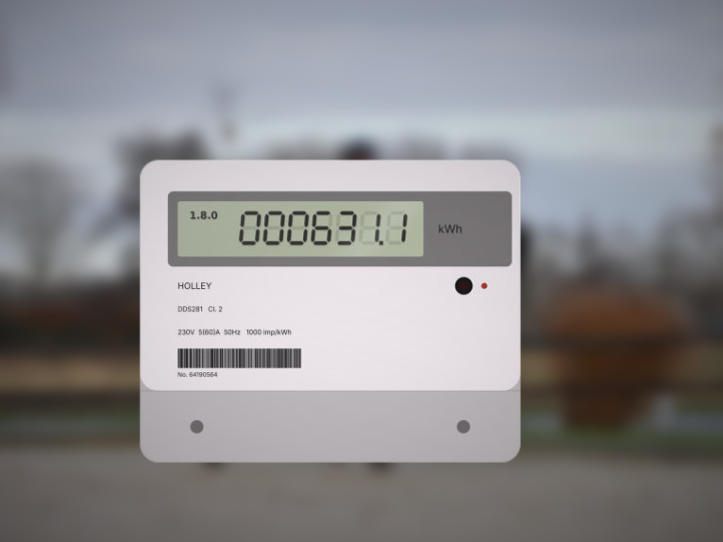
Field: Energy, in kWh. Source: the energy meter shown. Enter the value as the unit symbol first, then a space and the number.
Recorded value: kWh 631.1
